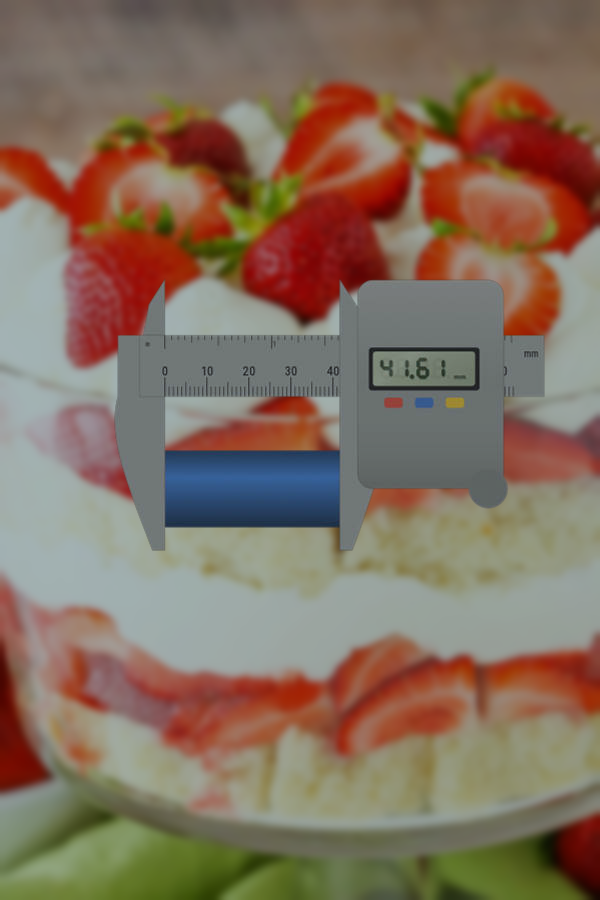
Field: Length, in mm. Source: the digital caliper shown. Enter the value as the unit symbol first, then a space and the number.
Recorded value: mm 41.61
